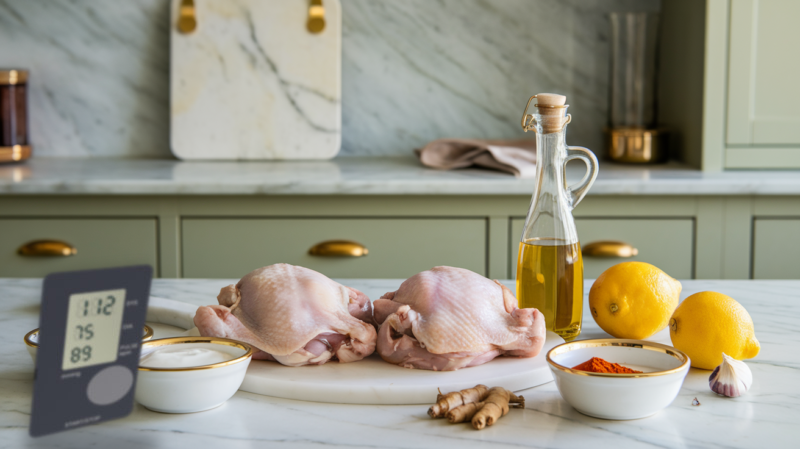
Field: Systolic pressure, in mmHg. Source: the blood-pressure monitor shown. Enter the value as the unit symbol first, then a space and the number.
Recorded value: mmHg 112
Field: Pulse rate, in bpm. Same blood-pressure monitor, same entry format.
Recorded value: bpm 89
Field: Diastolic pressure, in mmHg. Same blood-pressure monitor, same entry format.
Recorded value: mmHg 75
